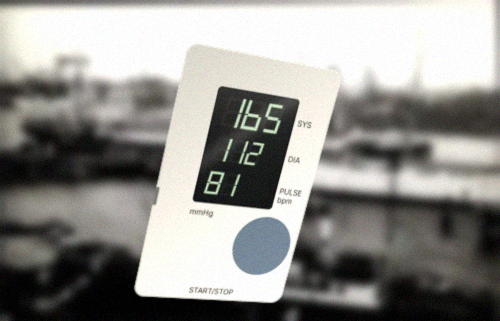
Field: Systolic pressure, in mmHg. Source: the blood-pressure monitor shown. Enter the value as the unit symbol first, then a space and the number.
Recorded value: mmHg 165
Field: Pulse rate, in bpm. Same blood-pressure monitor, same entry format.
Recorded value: bpm 81
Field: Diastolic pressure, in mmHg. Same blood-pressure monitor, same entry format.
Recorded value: mmHg 112
